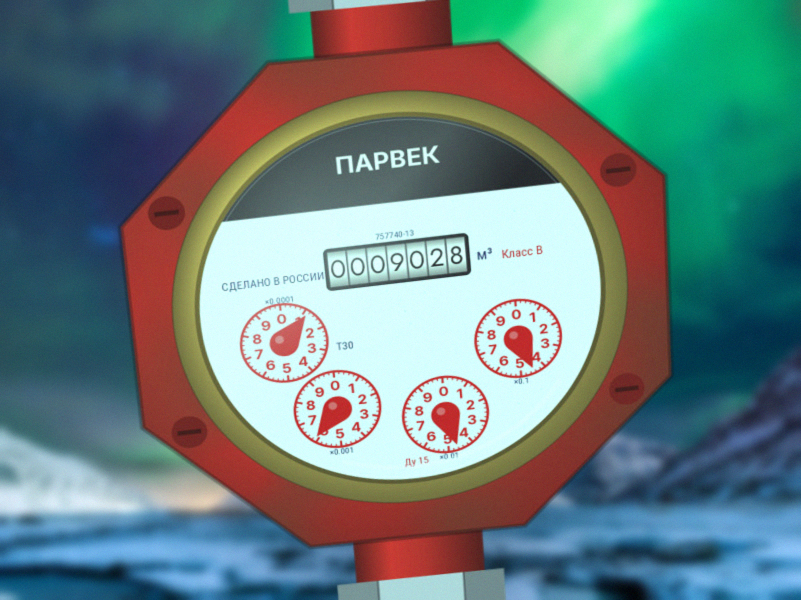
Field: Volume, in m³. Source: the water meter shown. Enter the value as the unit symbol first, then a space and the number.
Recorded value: m³ 9028.4461
